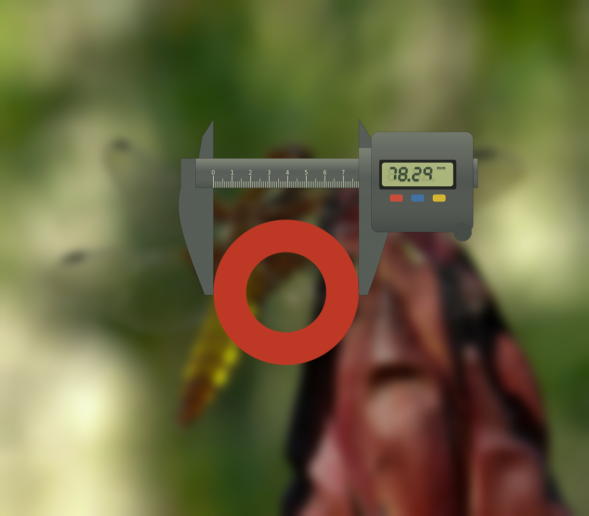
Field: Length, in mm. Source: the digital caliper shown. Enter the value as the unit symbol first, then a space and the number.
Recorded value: mm 78.29
